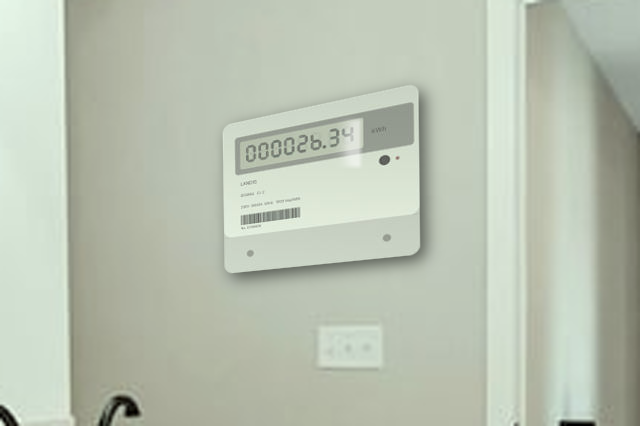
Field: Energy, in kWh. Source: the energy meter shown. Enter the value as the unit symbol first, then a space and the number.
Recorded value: kWh 26.34
